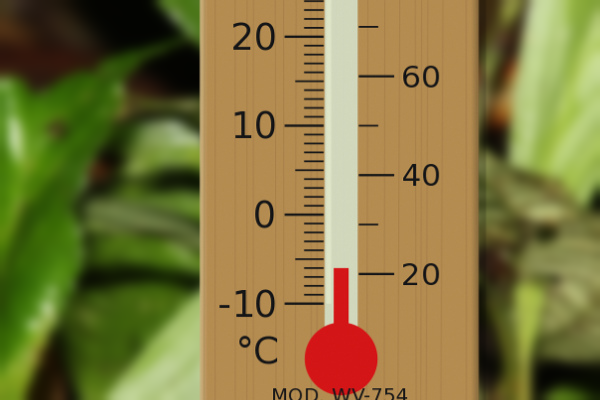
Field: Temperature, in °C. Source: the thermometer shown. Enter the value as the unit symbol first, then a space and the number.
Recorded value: °C -6
